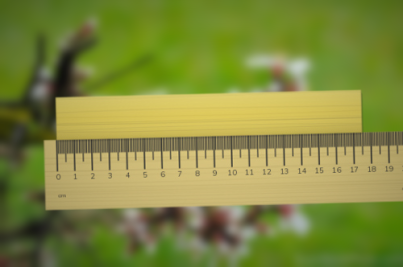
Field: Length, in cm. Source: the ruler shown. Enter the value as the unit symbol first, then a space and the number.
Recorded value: cm 17.5
